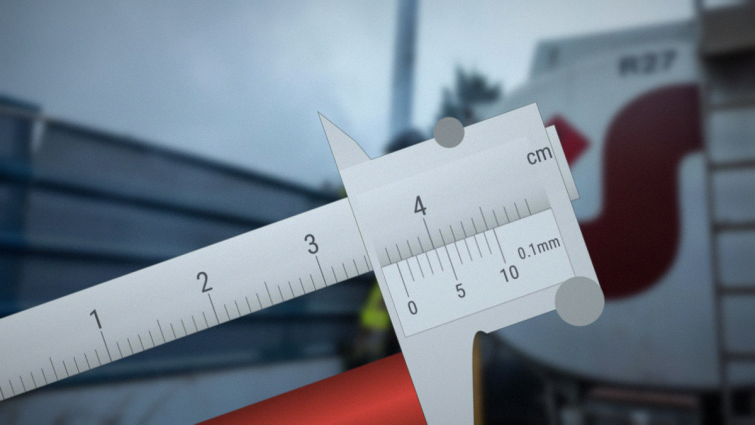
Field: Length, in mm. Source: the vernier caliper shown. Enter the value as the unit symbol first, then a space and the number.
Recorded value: mm 36.5
